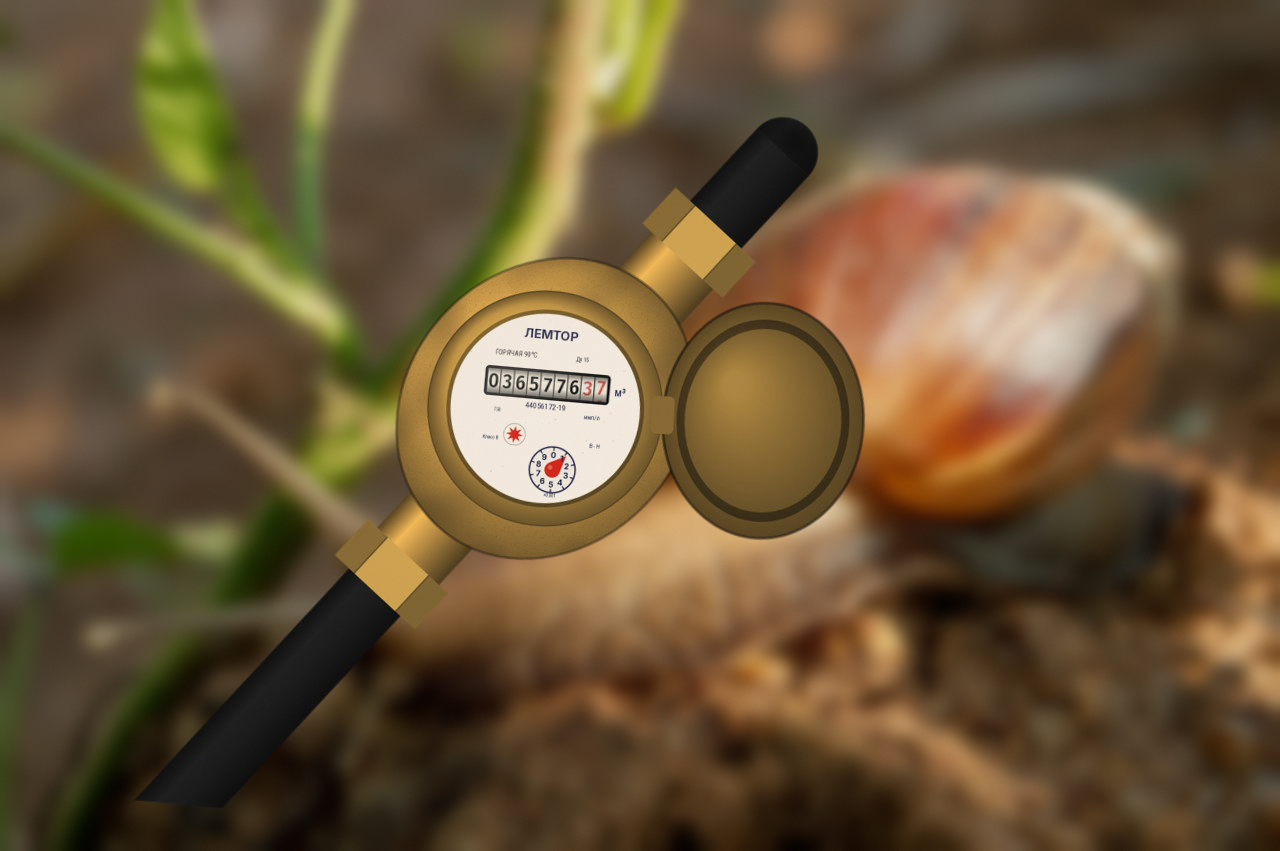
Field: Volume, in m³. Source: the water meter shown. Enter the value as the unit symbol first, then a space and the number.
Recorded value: m³ 365776.371
